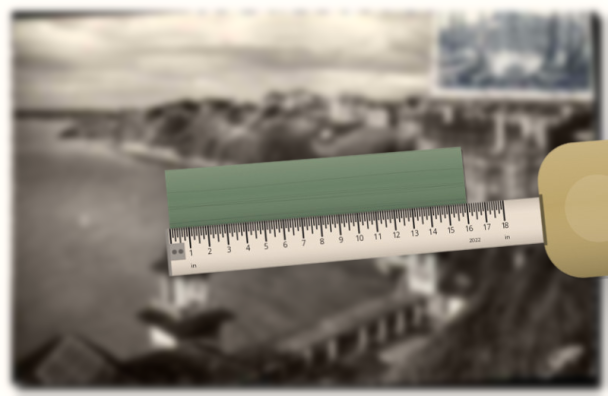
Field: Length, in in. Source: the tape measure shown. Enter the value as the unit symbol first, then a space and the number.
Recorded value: in 16
